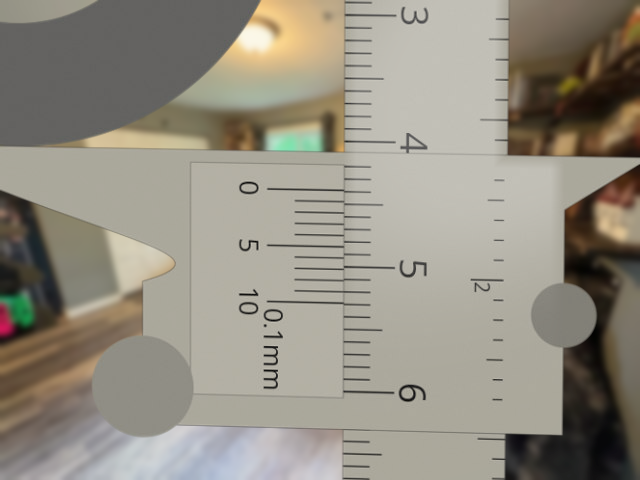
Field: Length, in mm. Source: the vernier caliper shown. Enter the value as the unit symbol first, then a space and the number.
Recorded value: mm 43.9
